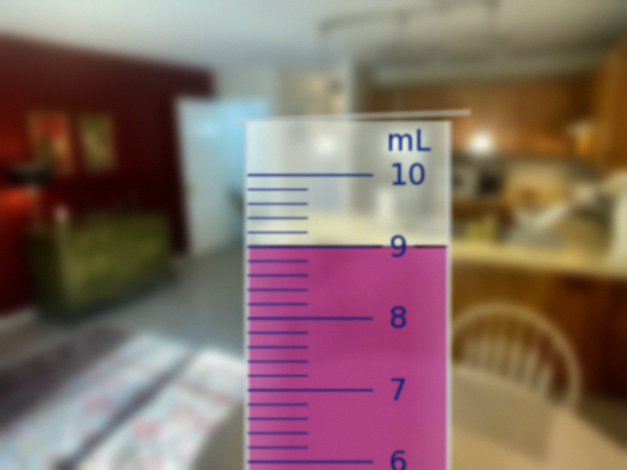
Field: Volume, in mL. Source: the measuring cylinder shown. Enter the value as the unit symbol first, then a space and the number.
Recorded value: mL 9
